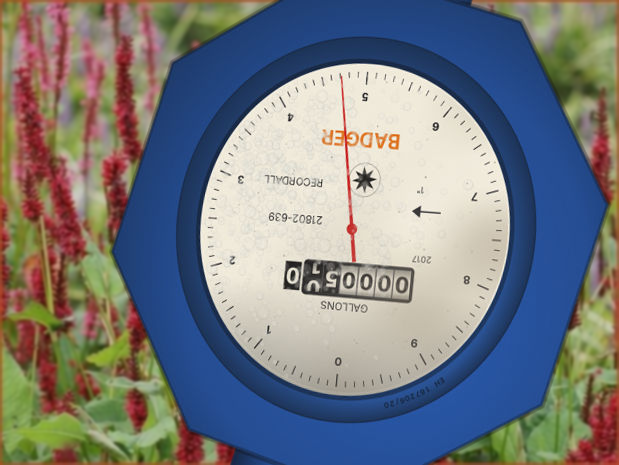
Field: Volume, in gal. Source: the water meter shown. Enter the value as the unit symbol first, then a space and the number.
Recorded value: gal 504.7
